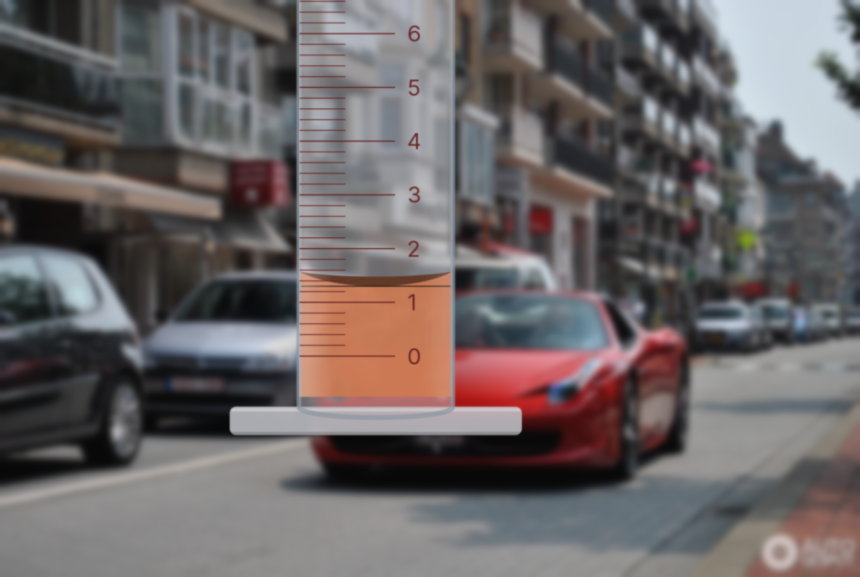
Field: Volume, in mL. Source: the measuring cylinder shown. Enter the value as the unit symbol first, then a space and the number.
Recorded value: mL 1.3
